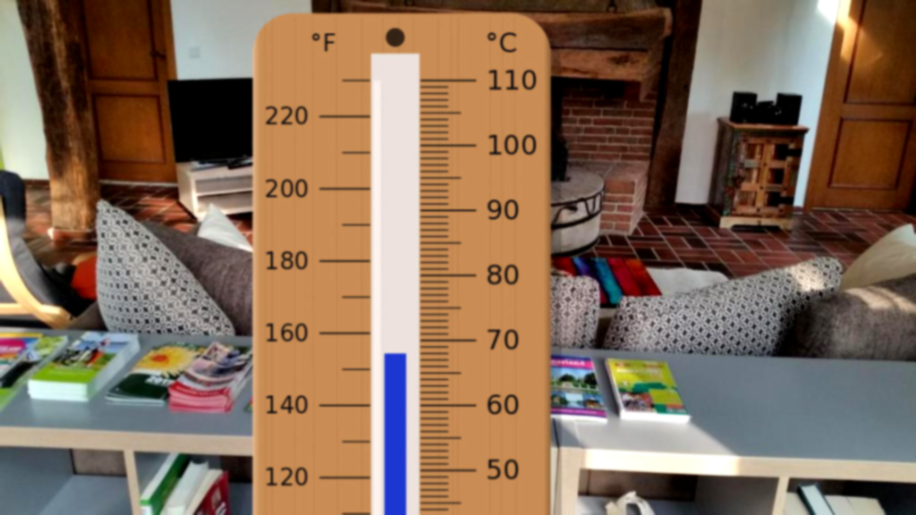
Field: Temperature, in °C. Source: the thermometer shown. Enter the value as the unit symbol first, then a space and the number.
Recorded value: °C 68
